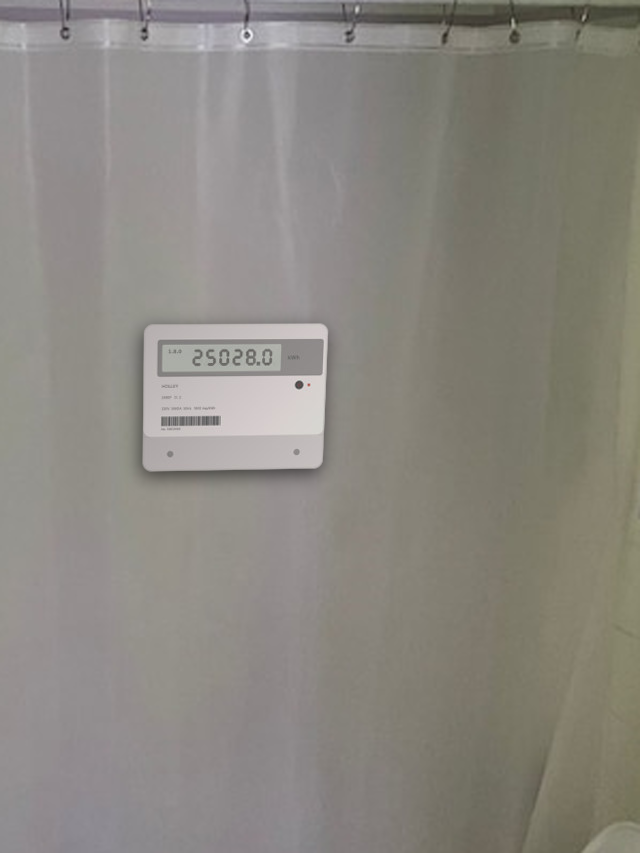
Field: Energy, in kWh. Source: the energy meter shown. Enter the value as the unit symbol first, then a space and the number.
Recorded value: kWh 25028.0
